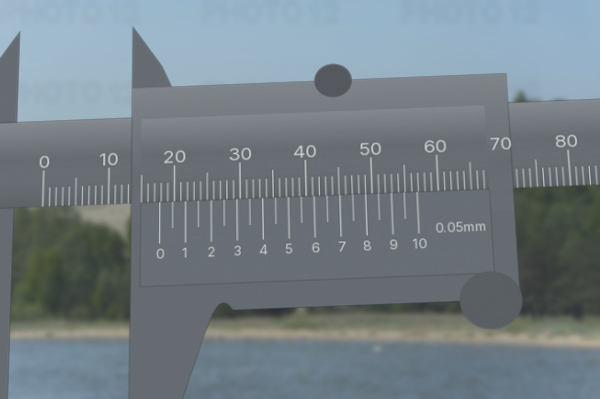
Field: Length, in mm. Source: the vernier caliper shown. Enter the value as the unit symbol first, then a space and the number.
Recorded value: mm 17.8
